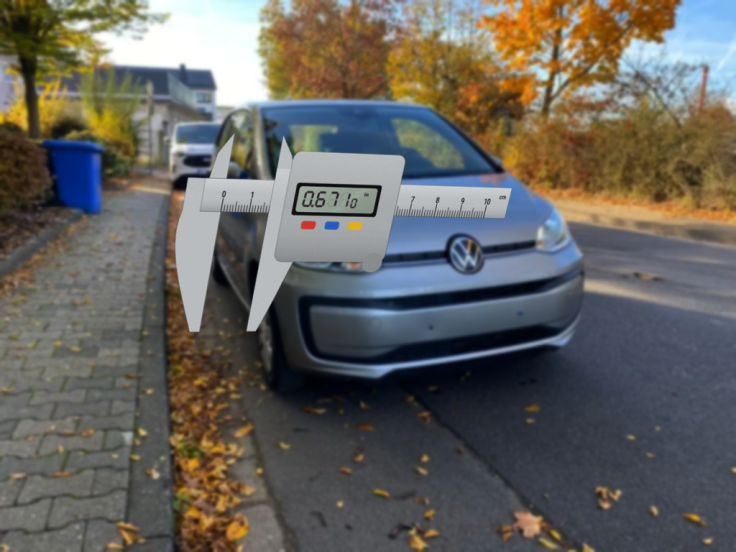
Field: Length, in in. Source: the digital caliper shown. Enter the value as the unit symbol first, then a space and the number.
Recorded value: in 0.6710
